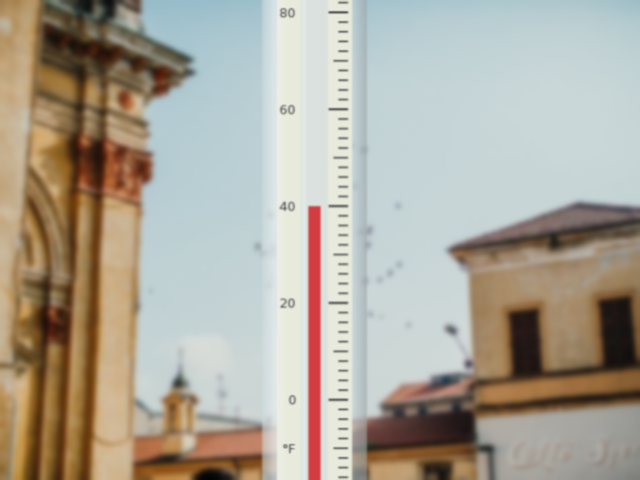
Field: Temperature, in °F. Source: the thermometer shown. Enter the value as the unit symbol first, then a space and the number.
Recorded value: °F 40
